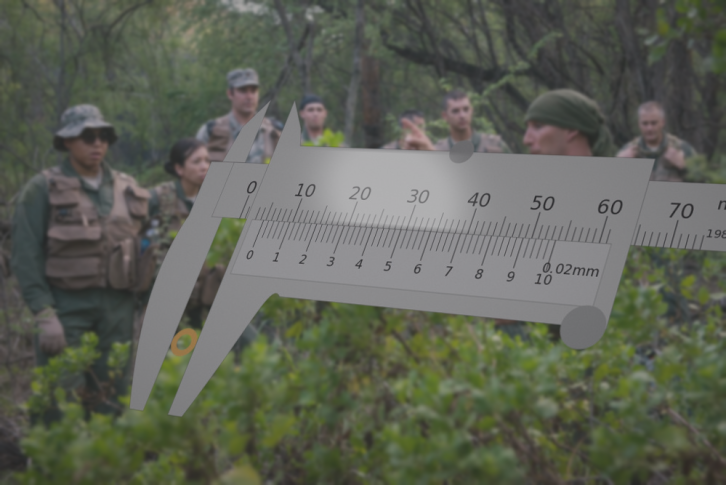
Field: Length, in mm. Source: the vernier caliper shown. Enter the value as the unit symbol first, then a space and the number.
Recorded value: mm 4.6
